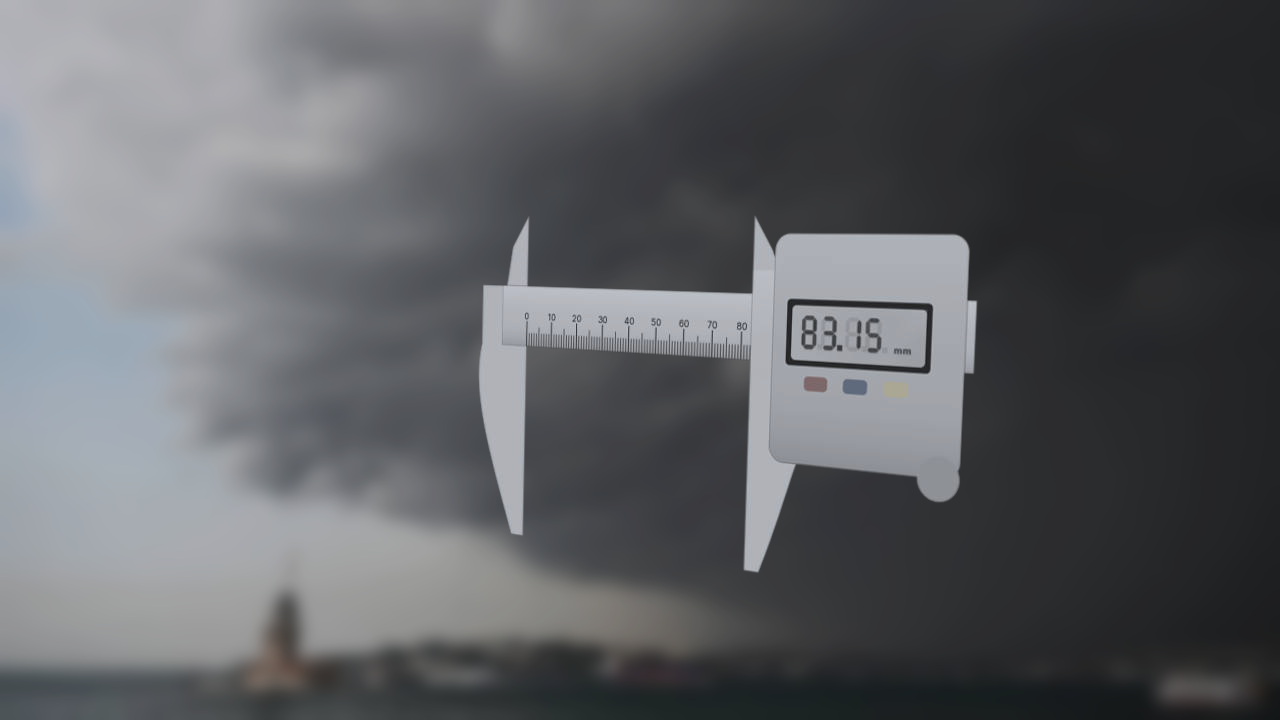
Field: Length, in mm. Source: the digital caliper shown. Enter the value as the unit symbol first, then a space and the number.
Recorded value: mm 83.15
